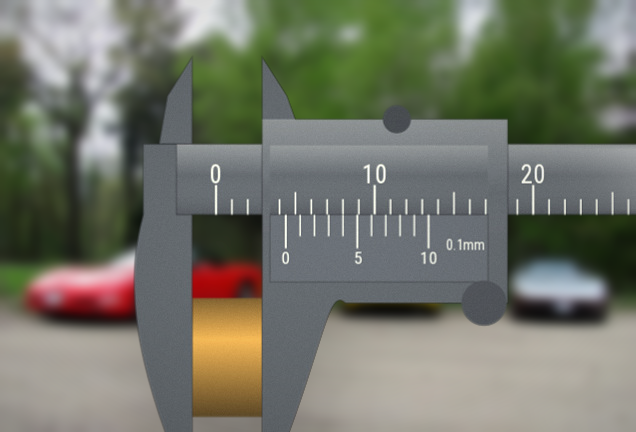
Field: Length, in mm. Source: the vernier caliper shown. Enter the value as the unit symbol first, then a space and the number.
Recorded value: mm 4.4
